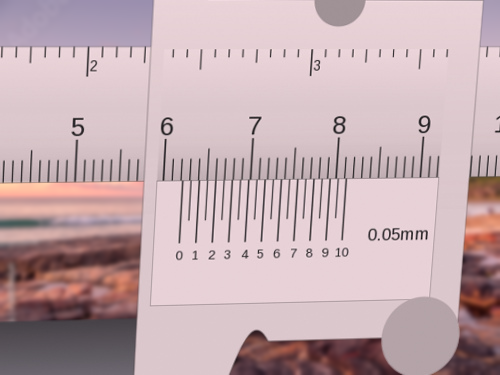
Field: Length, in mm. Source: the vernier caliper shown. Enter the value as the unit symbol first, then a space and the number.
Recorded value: mm 62.2
